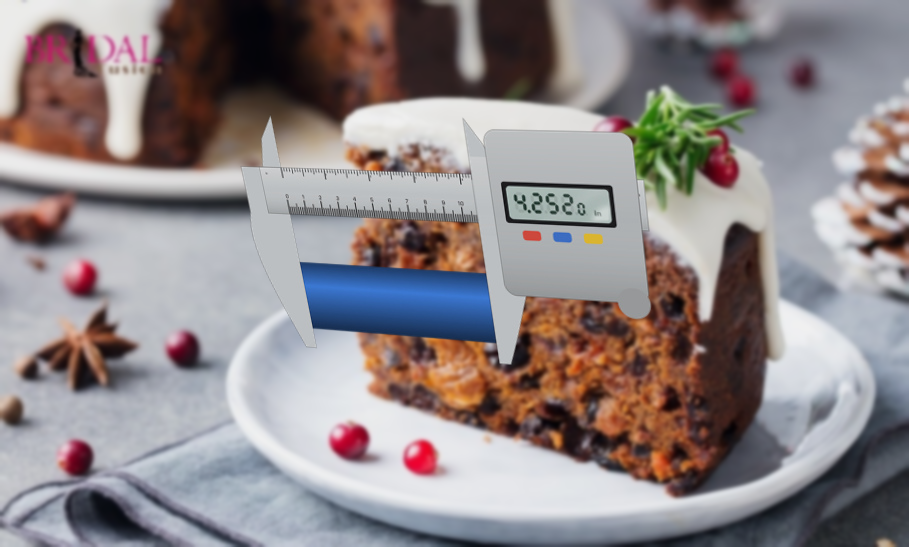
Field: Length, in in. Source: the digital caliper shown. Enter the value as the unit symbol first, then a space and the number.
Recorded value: in 4.2520
